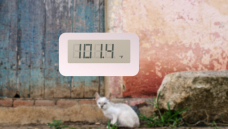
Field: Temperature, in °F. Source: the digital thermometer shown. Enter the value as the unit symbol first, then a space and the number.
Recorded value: °F 101.4
